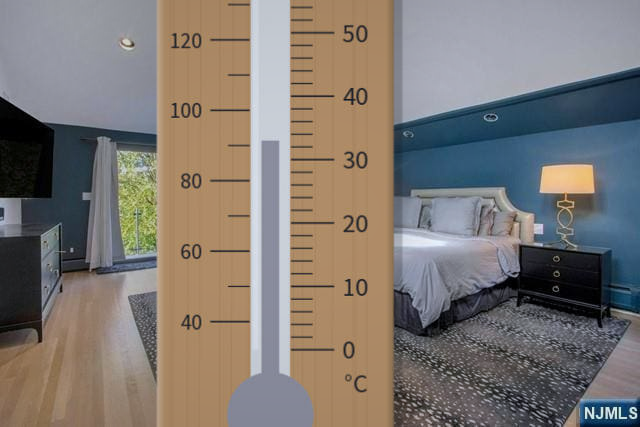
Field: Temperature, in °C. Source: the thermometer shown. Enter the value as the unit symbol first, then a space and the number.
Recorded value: °C 33
